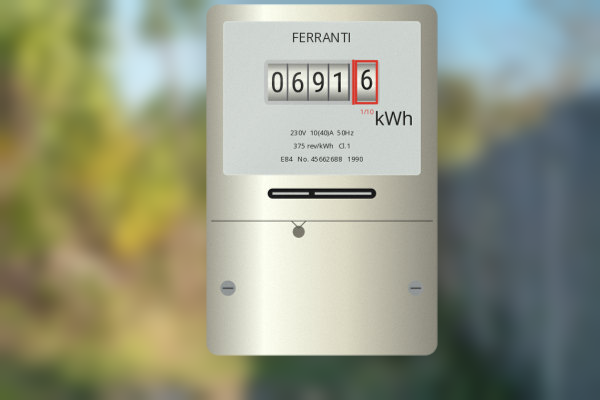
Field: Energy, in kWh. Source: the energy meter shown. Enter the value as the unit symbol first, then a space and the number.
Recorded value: kWh 691.6
